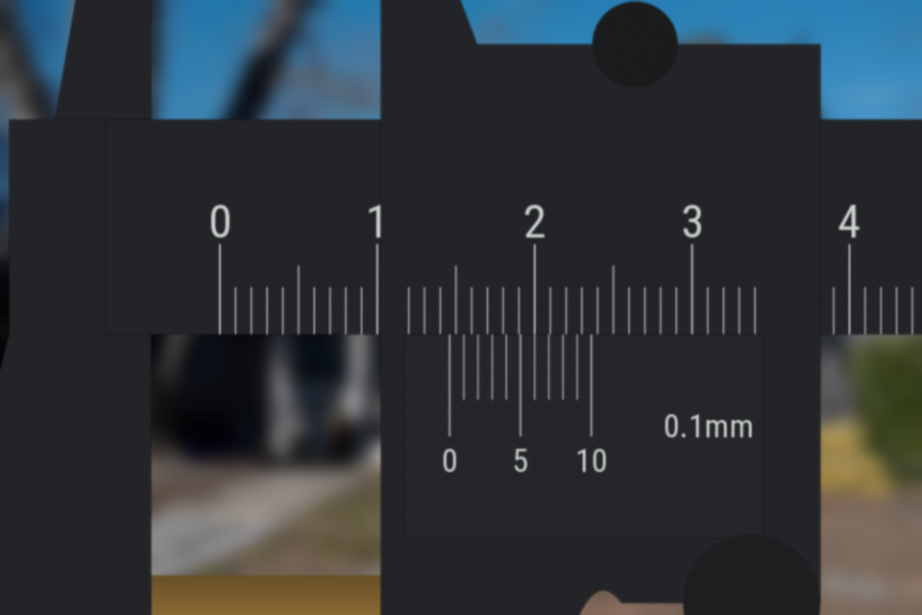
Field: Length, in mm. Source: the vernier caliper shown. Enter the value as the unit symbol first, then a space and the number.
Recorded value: mm 14.6
